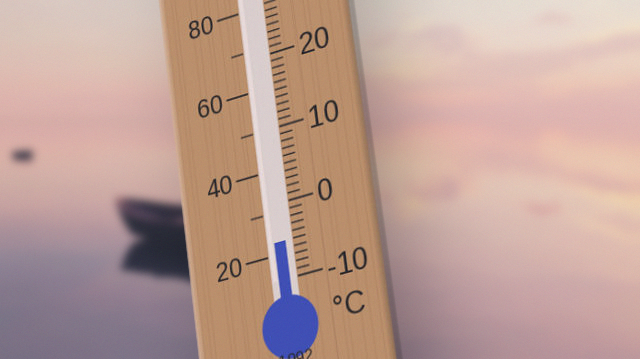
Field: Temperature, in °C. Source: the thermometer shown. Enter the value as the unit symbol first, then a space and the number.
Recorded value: °C -5
